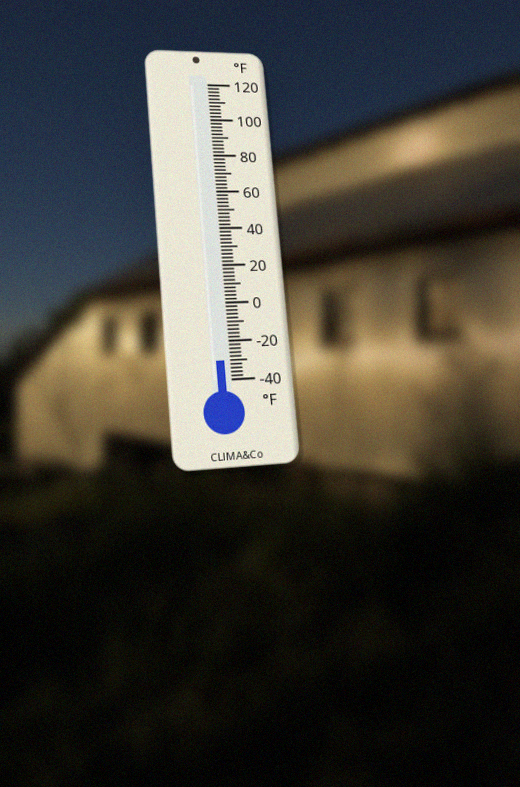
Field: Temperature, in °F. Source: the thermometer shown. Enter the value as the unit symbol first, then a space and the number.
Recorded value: °F -30
